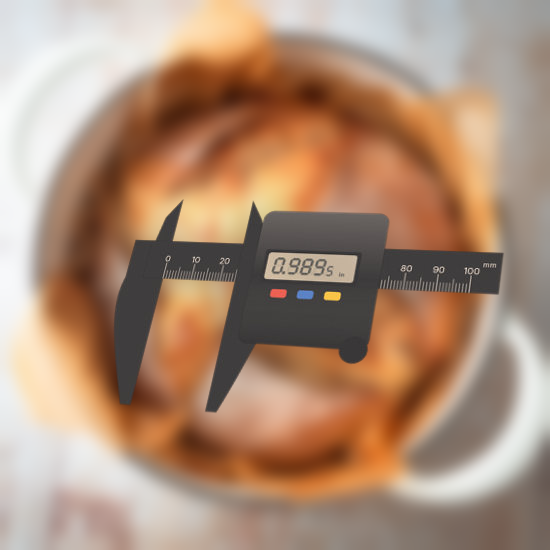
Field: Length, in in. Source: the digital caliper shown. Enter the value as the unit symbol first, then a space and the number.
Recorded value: in 0.9895
